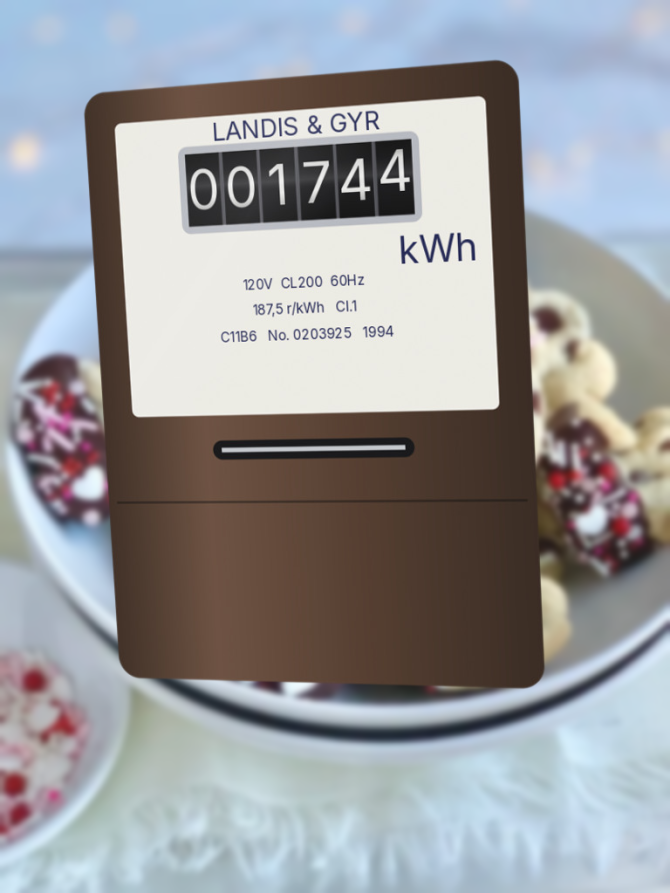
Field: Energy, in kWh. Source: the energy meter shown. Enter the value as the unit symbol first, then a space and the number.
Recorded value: kWh 1744
